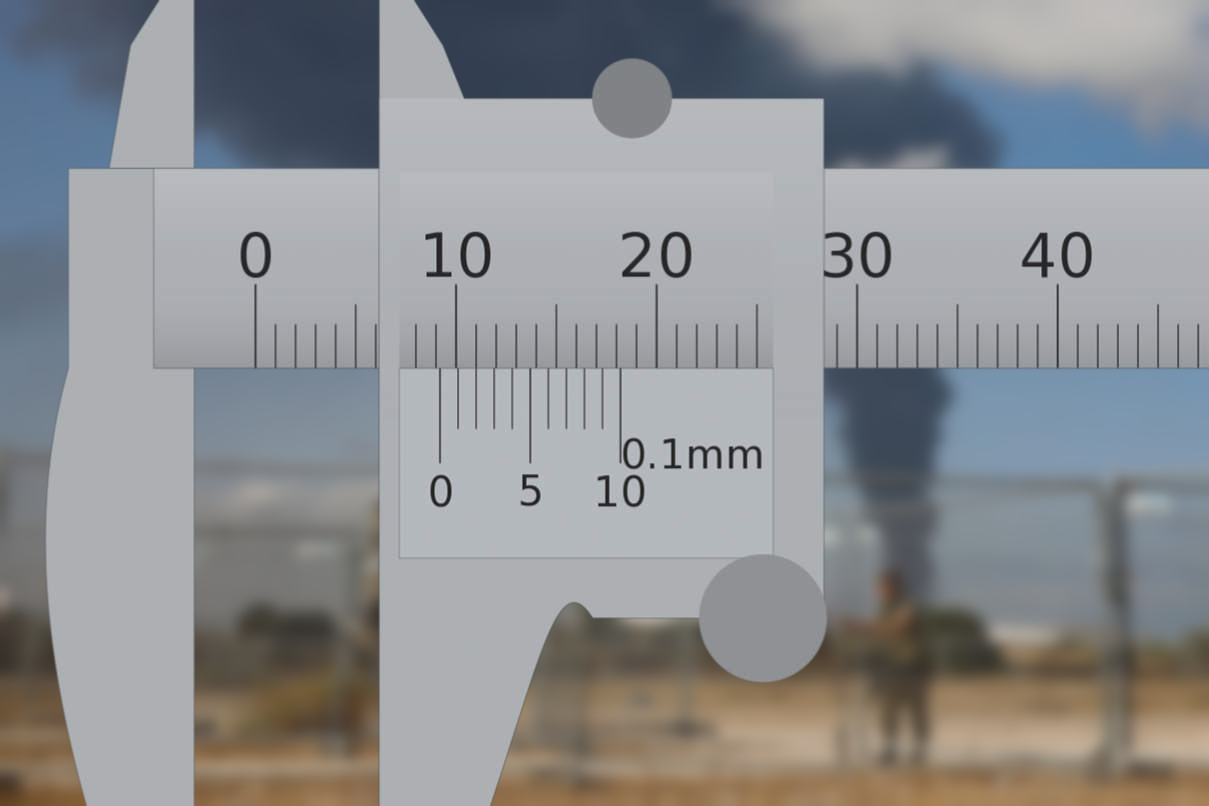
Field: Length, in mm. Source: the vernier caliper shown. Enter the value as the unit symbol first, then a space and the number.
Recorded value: mm 9.2
